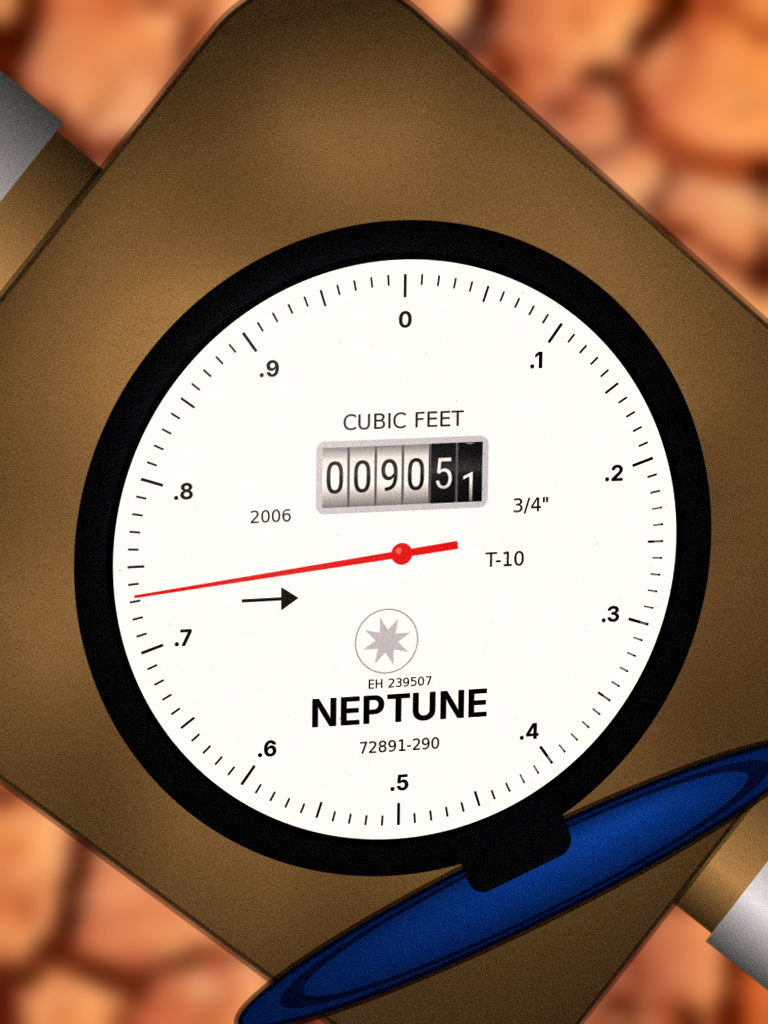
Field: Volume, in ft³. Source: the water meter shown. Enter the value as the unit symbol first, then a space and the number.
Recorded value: ft³ 9050.73
